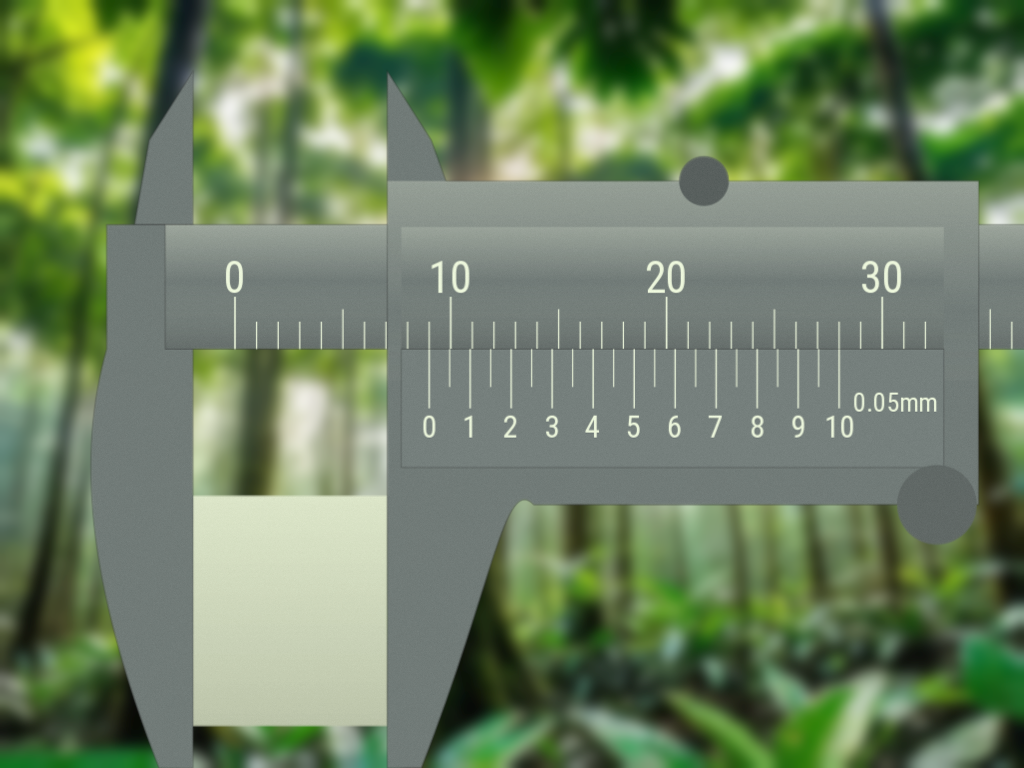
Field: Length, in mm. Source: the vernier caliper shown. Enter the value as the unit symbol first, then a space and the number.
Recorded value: mm 9.0
